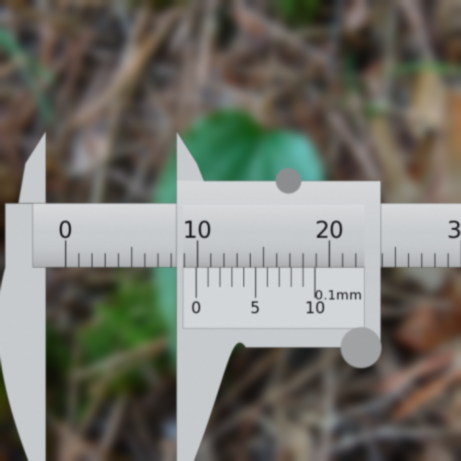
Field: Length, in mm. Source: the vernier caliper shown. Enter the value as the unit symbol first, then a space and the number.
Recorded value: mm 9.9
